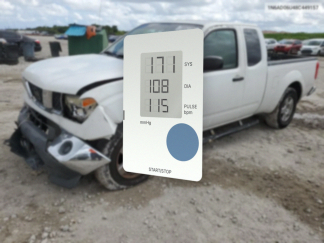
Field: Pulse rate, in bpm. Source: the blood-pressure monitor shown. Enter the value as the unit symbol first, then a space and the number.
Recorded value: bpm 115
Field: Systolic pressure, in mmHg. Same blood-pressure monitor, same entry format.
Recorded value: mmHg 171
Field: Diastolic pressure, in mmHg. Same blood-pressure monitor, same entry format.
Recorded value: mmHg 108
